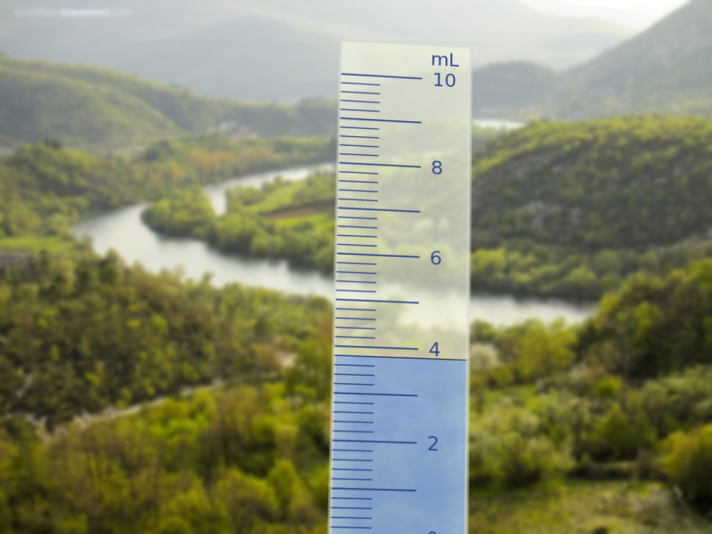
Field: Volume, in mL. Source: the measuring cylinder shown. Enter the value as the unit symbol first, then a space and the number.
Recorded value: mL 3.8
